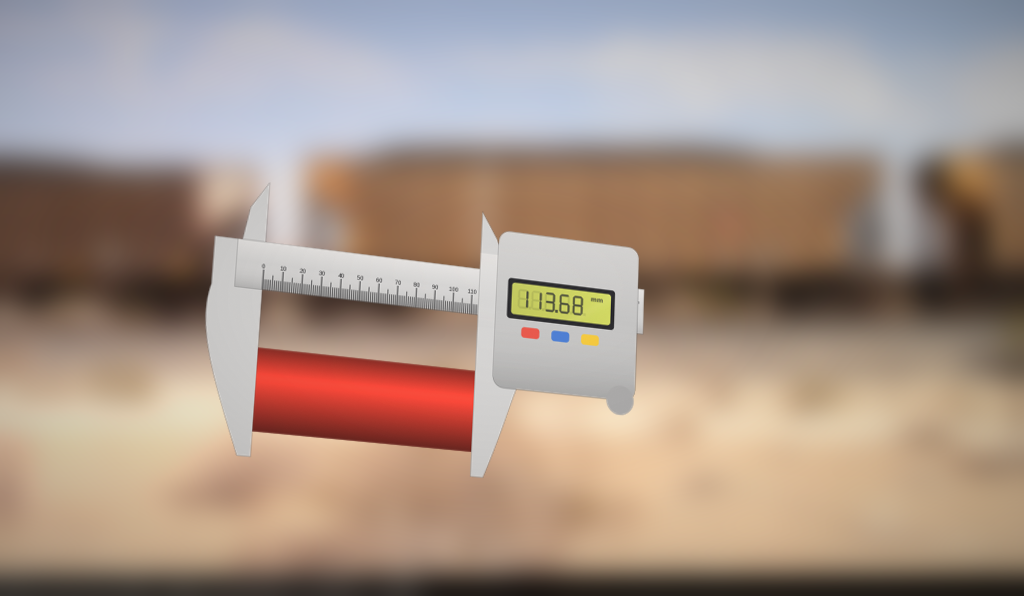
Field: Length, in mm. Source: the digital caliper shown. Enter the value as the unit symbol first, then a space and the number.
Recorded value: mm 113.68
